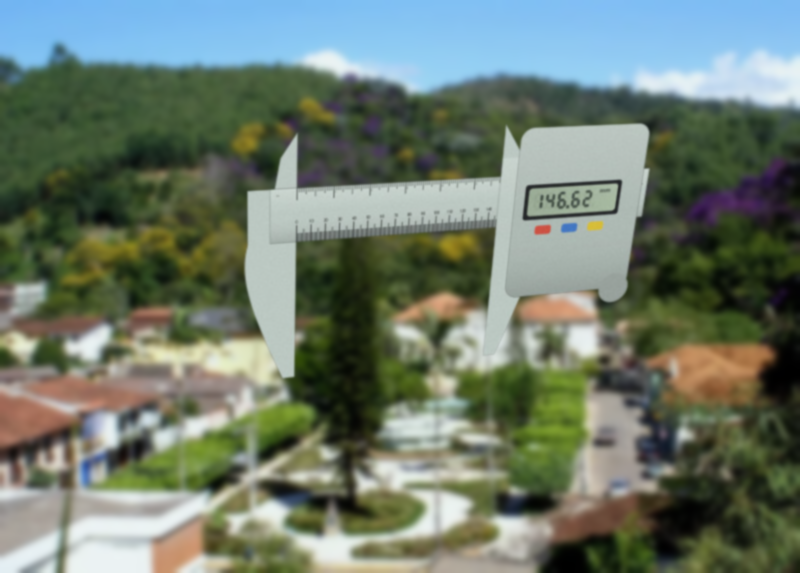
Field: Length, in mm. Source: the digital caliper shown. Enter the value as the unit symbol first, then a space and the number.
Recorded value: mm 146.62
